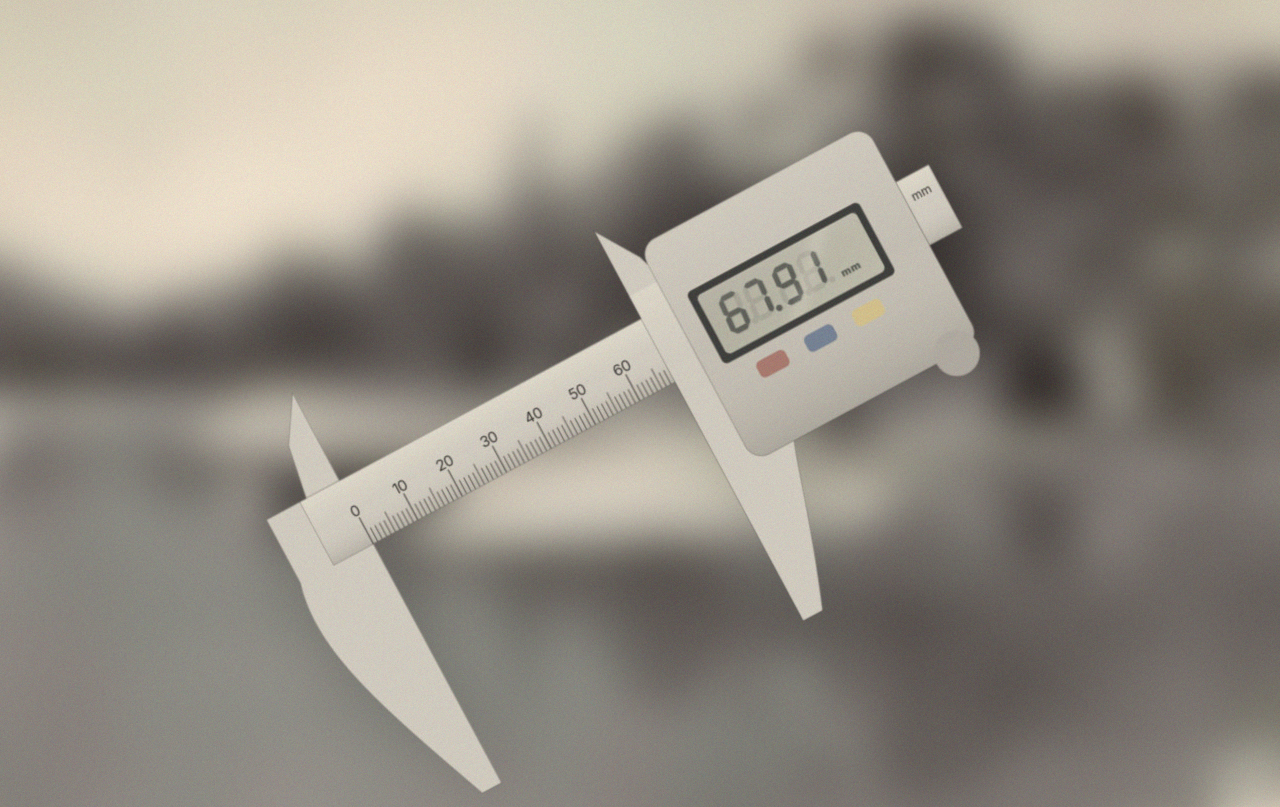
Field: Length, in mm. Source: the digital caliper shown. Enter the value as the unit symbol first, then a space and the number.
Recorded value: mm 67.91
